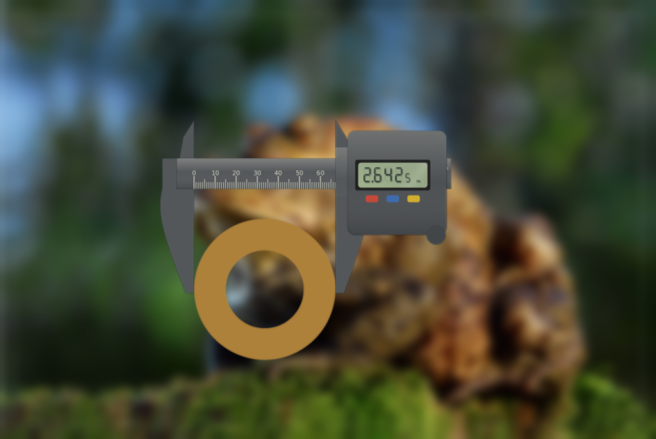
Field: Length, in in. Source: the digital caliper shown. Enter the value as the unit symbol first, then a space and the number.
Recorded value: in 2.6425
